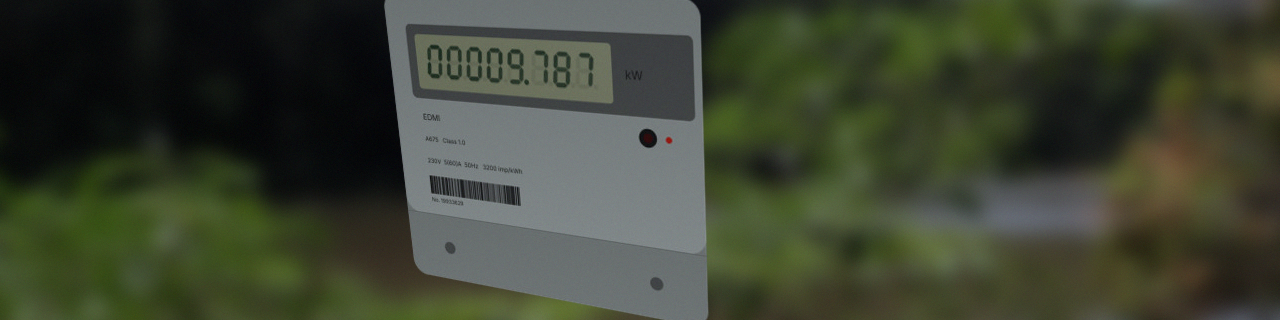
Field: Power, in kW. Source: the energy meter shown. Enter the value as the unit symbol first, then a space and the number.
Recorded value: kW 9.787
